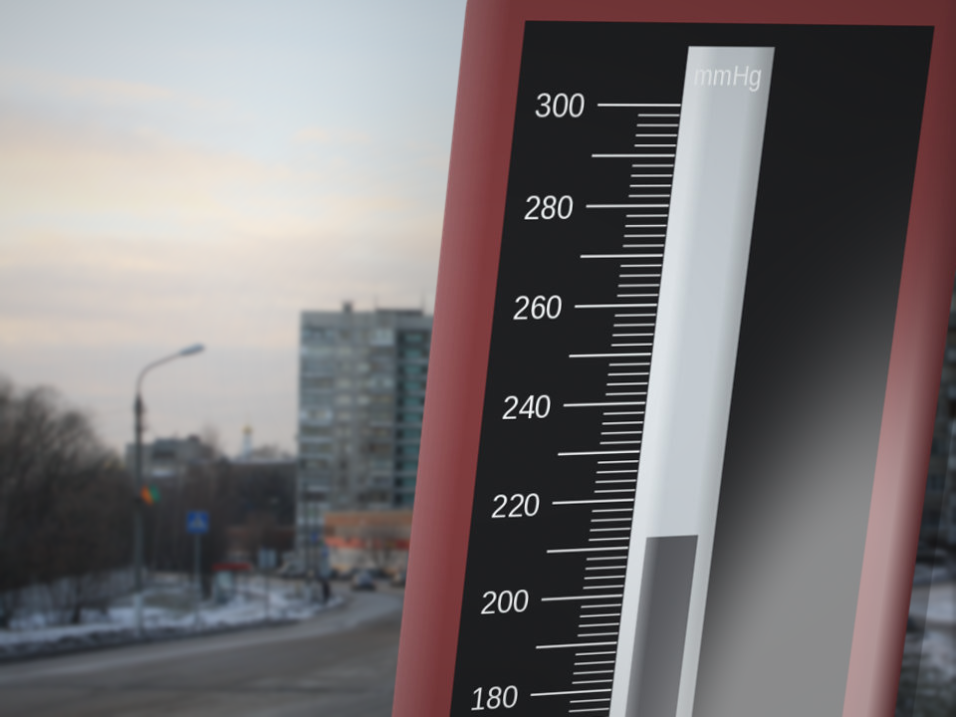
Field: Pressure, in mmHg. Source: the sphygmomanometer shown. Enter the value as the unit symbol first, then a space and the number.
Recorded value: mmHg 212
